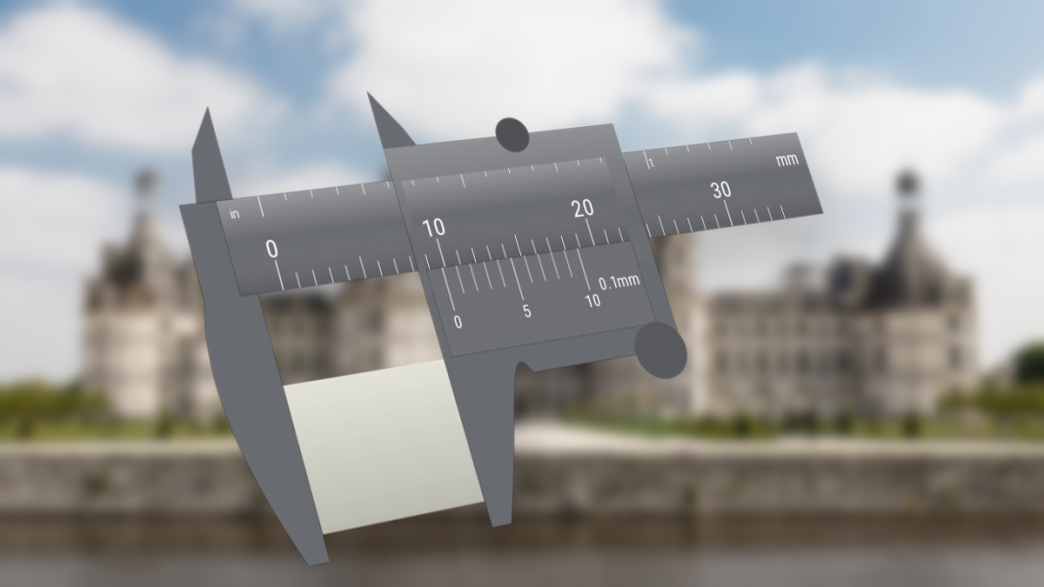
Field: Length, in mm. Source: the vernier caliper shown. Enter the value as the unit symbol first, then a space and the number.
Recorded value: mm 9.8
